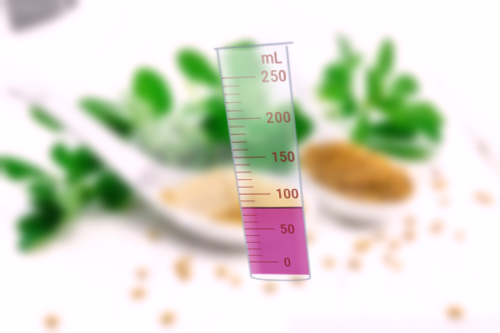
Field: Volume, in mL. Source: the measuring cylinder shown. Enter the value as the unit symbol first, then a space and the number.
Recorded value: mL 80
